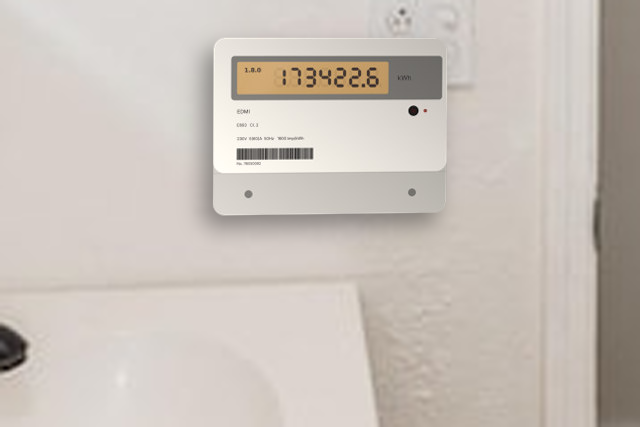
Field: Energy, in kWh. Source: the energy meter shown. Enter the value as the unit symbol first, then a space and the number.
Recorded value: kWh 173422.6
